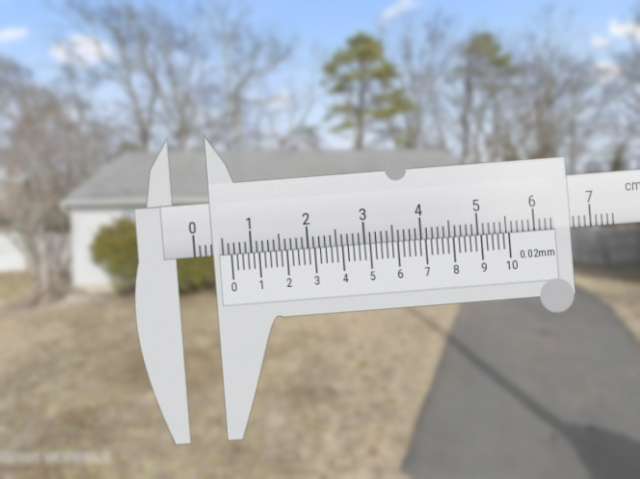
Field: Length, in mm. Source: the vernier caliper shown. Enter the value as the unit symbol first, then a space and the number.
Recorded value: mm 6.5
